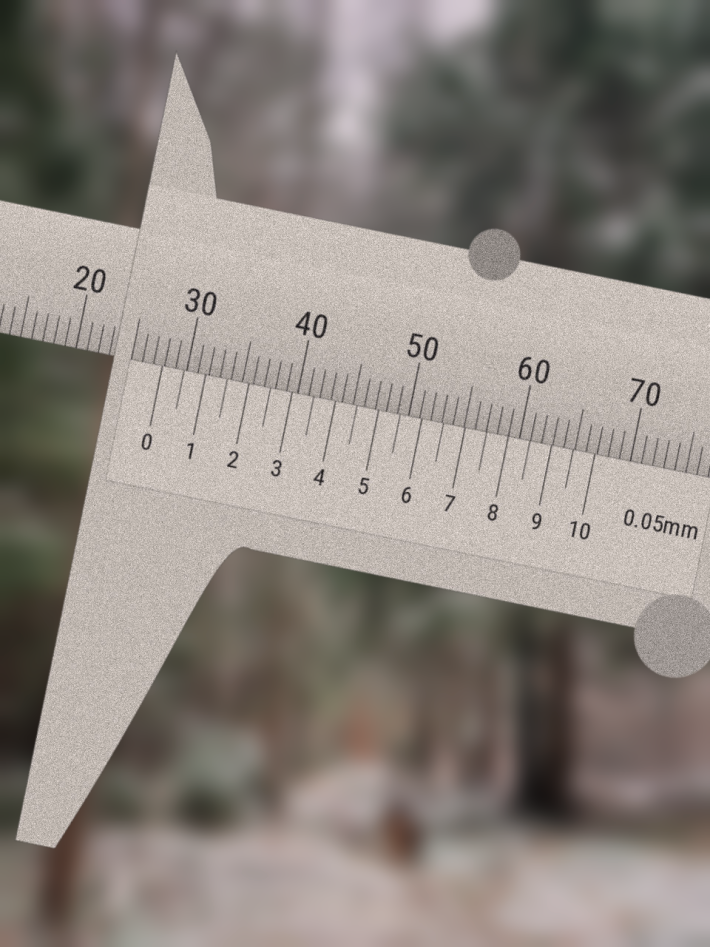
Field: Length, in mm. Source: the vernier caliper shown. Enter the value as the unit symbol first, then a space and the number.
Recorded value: mm 27.8
